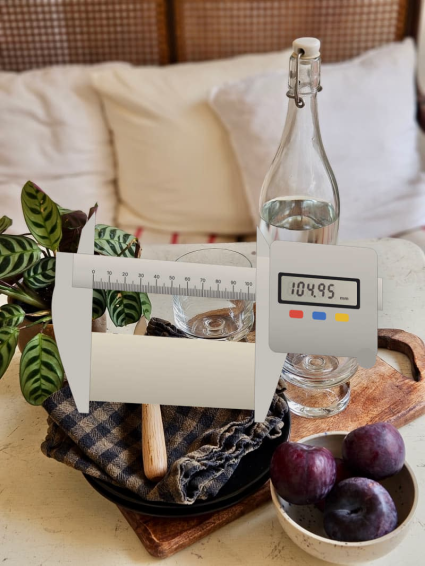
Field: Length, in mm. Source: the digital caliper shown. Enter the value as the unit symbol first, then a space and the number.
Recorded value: mm 104.95
